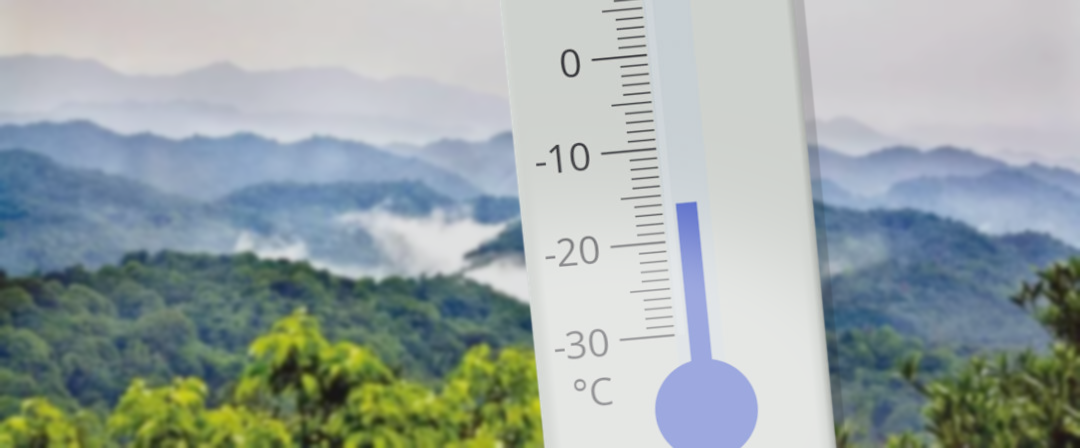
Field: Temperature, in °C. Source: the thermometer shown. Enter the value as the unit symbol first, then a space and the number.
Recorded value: °C -16
